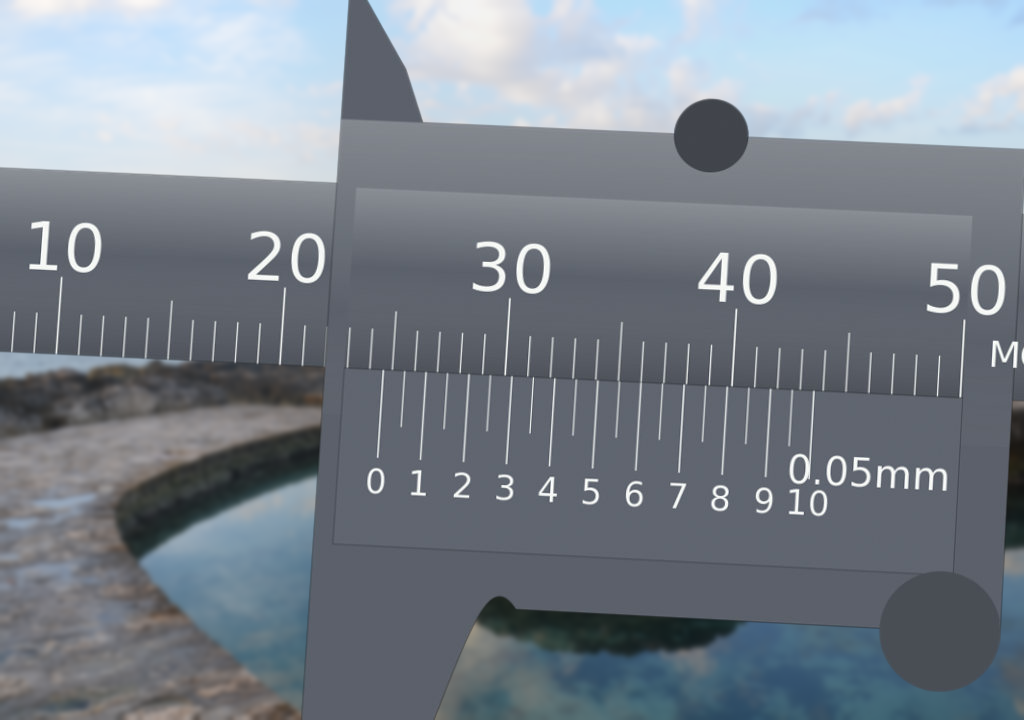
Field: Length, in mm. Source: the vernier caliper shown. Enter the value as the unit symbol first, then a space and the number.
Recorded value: mm 24.6
